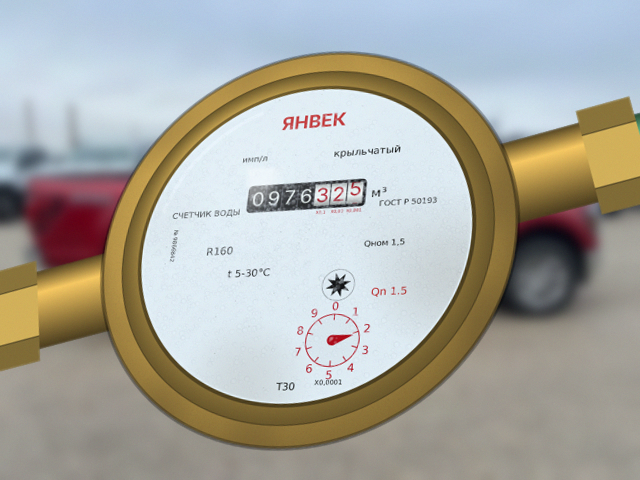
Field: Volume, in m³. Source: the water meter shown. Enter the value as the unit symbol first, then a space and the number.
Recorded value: m³ 976.3252
